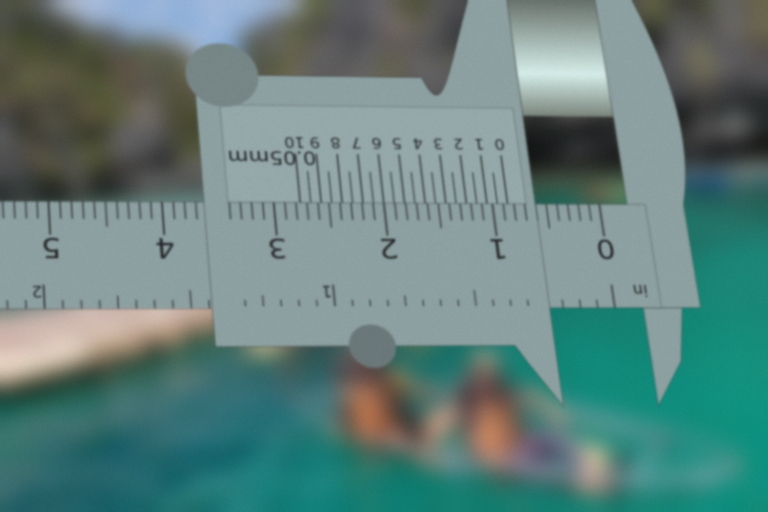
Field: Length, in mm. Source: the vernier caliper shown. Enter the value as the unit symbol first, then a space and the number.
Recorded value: mm 8.6
